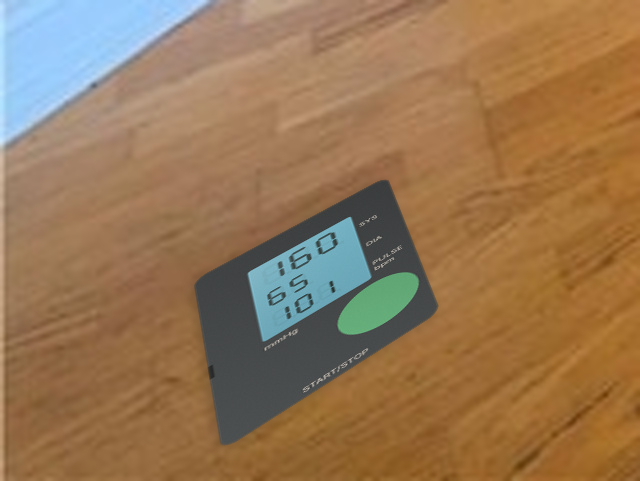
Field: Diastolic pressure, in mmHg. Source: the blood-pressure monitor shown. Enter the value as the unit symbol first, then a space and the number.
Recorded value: mmHg 65
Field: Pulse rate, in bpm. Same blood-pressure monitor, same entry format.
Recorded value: bpm 101
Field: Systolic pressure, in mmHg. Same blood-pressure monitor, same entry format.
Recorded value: mmHg 160
